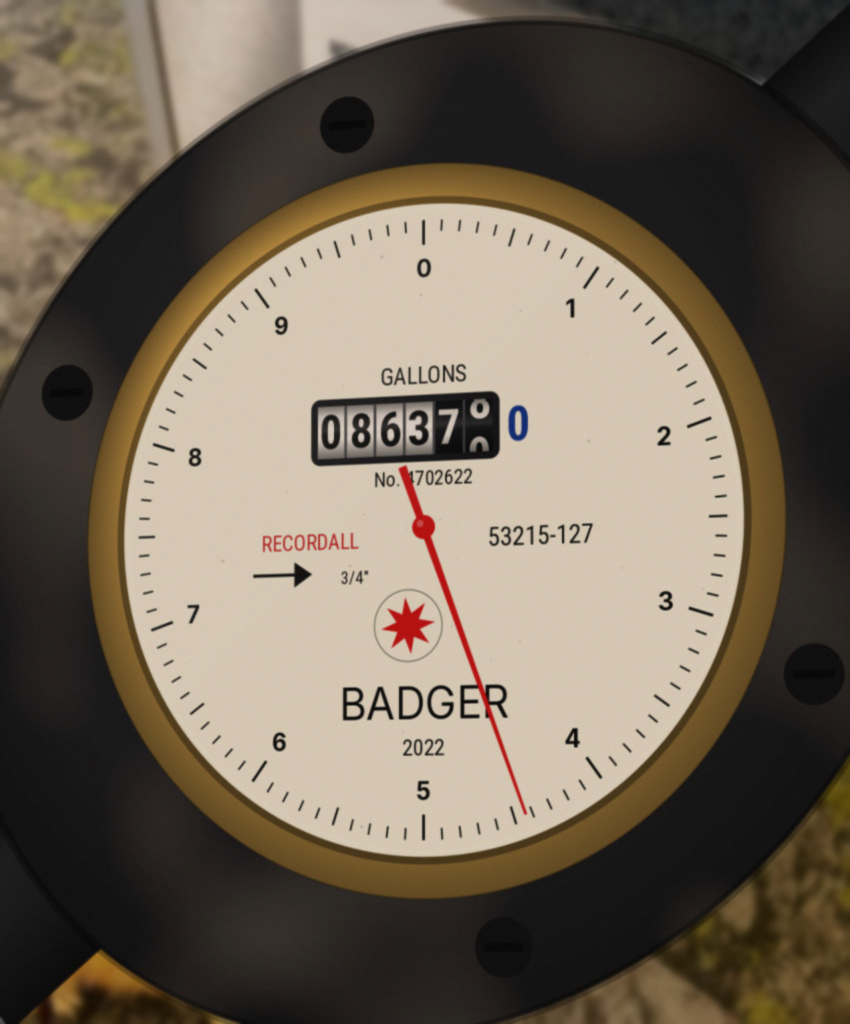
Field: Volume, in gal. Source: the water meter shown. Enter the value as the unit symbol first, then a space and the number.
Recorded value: gal 863784.4
